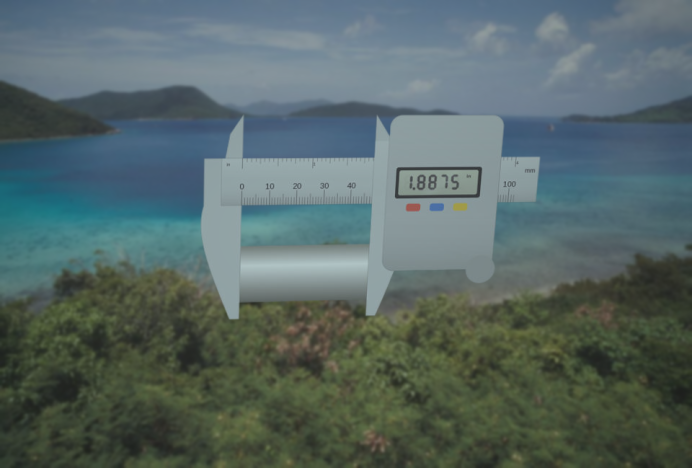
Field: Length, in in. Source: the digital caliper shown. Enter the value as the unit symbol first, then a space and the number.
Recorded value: in 1.8875
